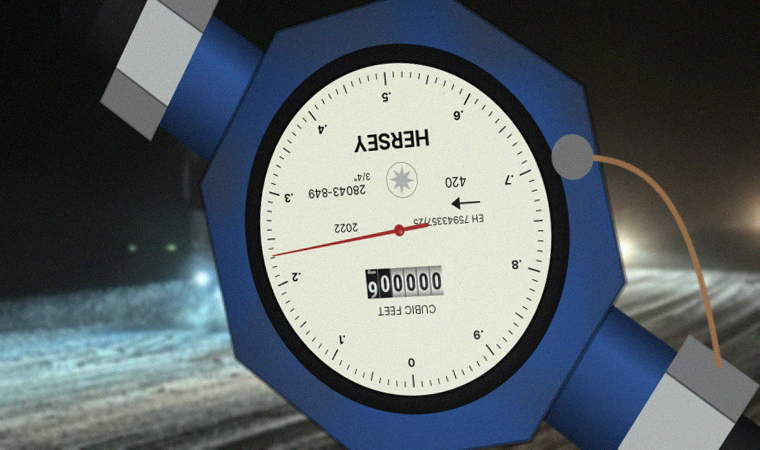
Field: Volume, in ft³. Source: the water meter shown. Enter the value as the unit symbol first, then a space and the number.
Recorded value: ft³ 6.23
